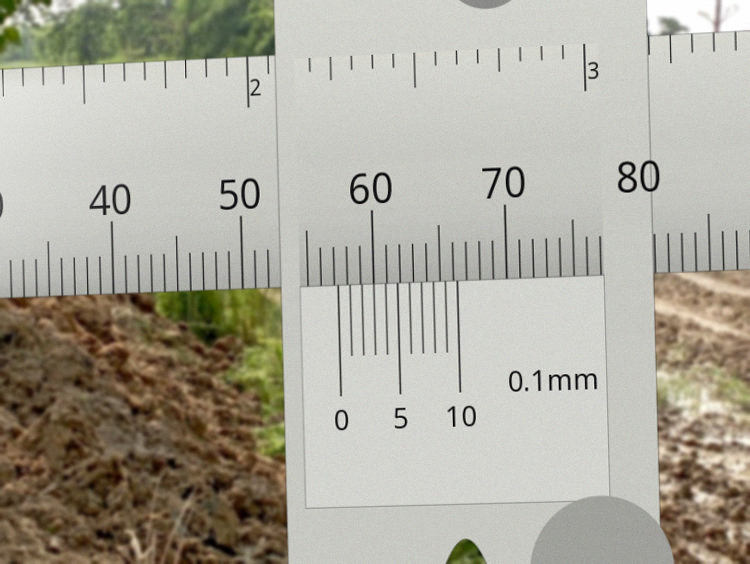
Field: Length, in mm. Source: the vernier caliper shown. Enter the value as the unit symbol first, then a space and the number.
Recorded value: mm 57.3
